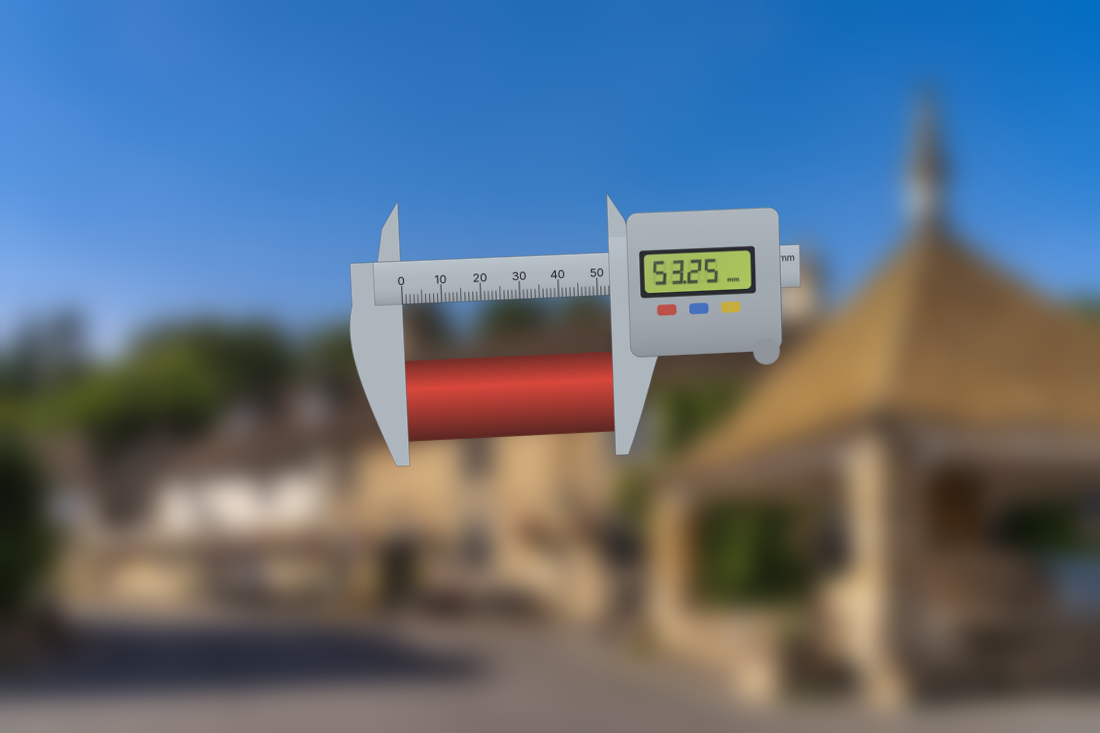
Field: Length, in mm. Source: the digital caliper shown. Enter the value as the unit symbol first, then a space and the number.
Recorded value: mm 53.25
